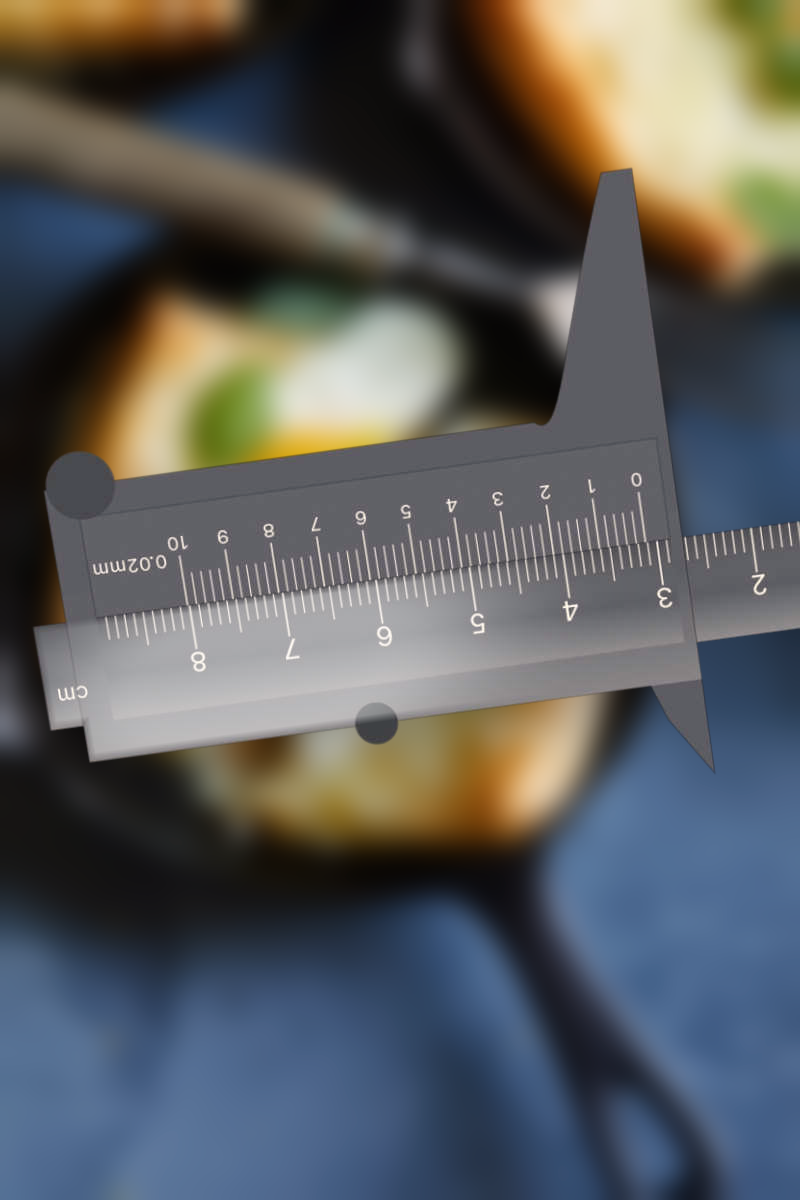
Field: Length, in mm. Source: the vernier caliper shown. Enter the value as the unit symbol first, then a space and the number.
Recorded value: mm 31.2
